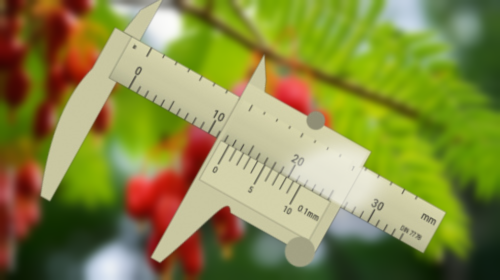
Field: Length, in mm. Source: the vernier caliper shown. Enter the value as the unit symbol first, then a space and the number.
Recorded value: mm 12.6
